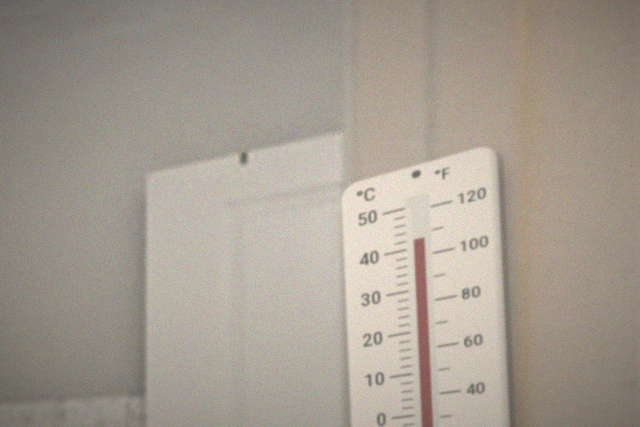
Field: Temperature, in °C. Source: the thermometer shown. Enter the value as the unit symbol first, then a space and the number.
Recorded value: °C 42
